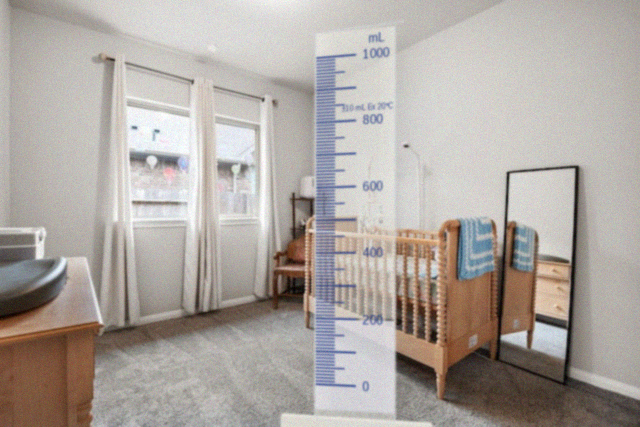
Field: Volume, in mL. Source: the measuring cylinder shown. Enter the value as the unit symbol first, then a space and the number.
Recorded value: mL 200
